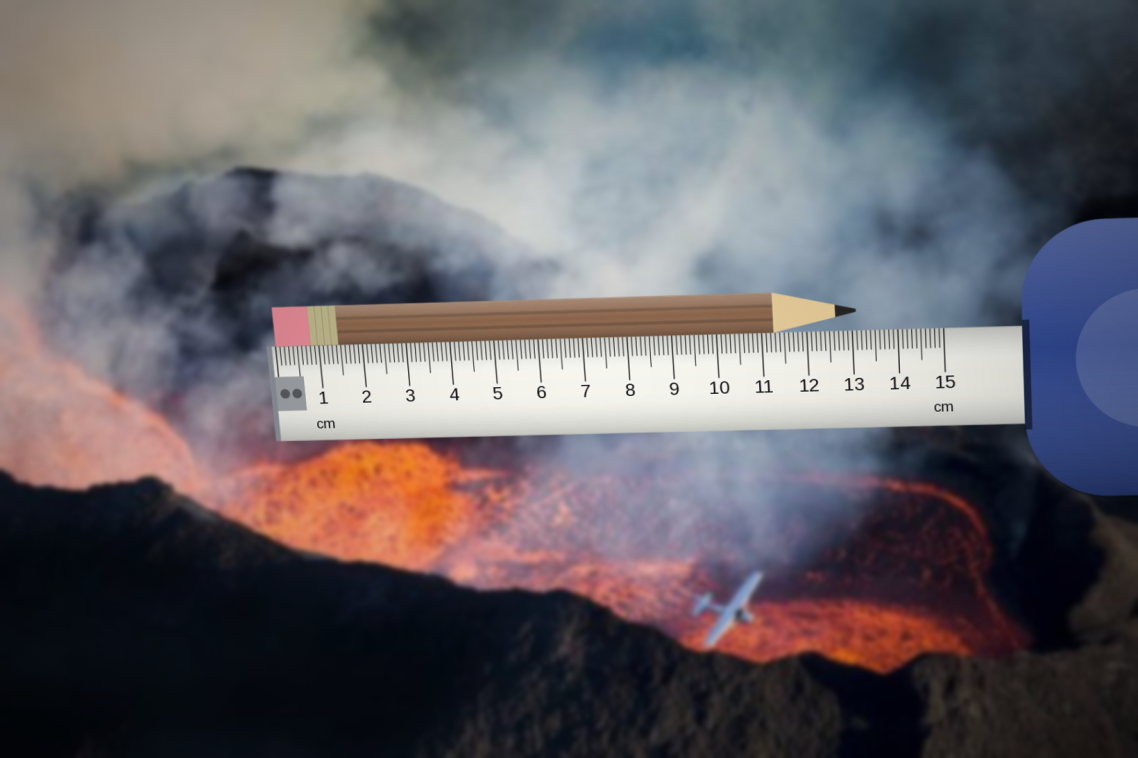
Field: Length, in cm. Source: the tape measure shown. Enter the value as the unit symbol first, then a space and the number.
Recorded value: cm 13.1
